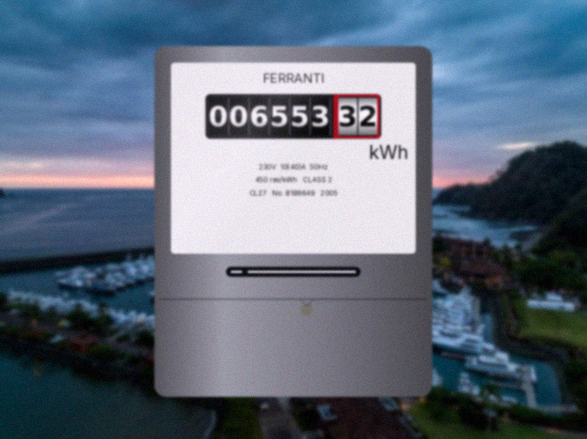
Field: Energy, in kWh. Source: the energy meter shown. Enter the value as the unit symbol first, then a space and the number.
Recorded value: kWh 6553.32
